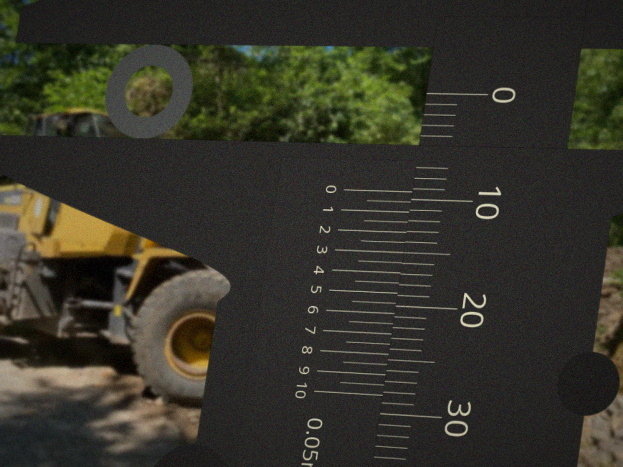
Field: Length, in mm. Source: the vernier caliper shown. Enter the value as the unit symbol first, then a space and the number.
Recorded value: mm 9.3
